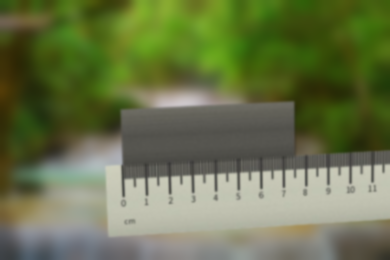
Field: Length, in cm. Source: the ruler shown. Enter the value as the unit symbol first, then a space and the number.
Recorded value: cm 7.5
